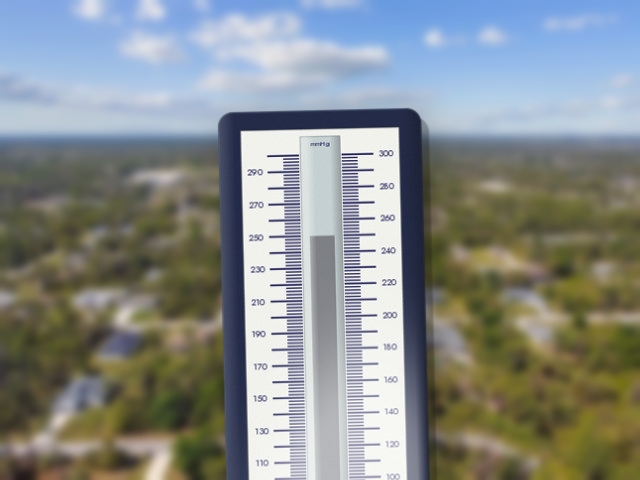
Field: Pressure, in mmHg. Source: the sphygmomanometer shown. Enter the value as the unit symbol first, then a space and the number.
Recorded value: mmHg 250
